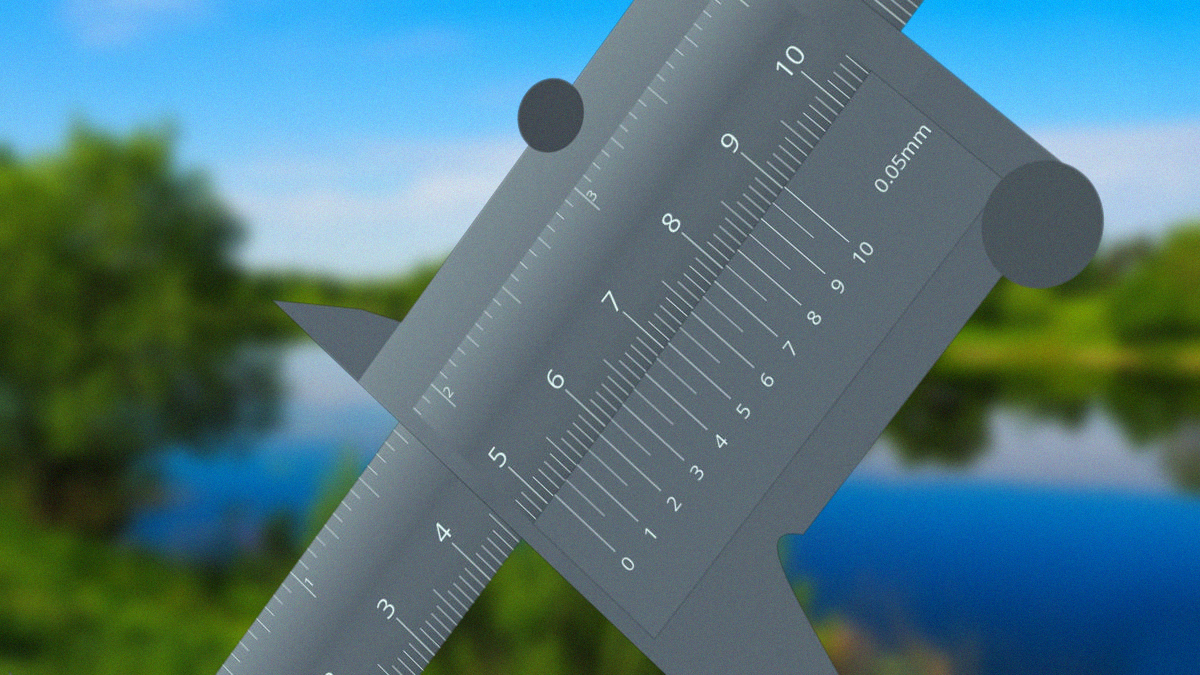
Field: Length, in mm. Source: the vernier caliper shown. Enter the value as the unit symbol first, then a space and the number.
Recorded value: mm 51.2
